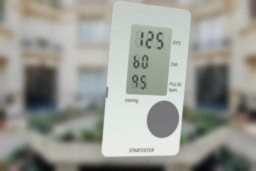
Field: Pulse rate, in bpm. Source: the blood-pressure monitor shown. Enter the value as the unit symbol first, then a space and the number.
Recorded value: bpm 95
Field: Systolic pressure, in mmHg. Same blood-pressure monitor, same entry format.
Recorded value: mmHg 125
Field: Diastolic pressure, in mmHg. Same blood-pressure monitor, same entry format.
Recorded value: mmHg 60
